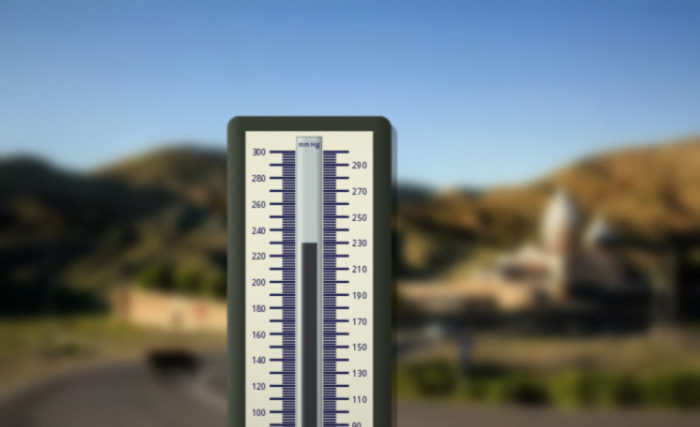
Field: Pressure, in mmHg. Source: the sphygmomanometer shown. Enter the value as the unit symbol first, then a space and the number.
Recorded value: mmHg 230
